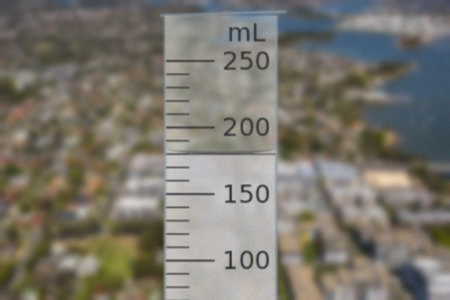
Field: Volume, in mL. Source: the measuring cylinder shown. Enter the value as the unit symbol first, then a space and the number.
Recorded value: mL 180
